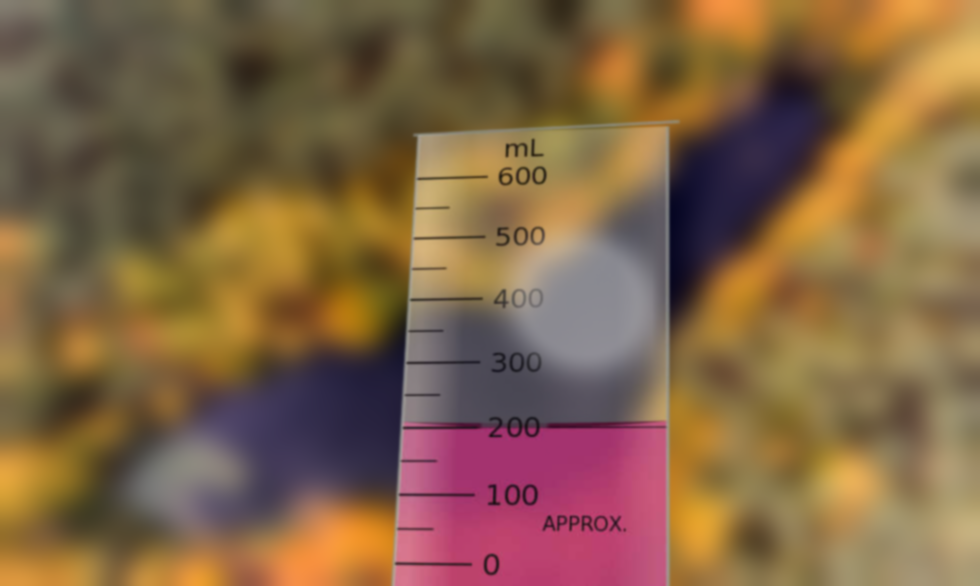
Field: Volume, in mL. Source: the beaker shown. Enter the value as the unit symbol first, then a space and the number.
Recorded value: mL 200
